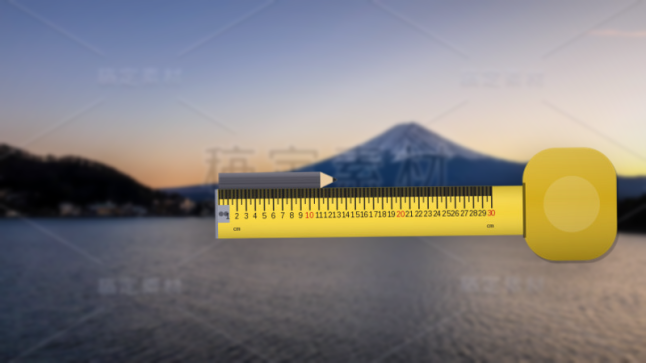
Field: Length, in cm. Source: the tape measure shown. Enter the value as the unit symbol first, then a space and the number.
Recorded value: cm 13
